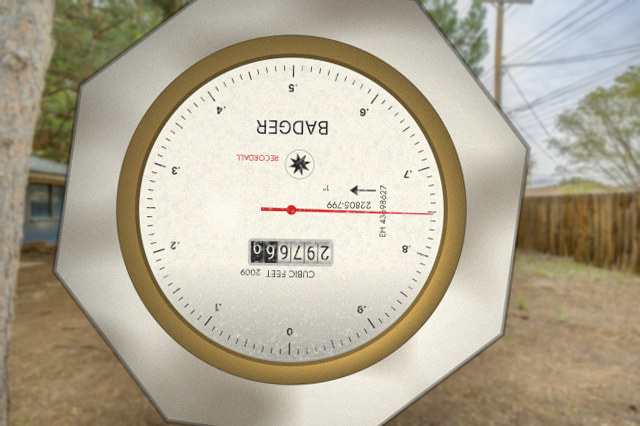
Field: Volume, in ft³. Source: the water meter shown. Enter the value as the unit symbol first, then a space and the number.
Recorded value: ft³ 297668.75
